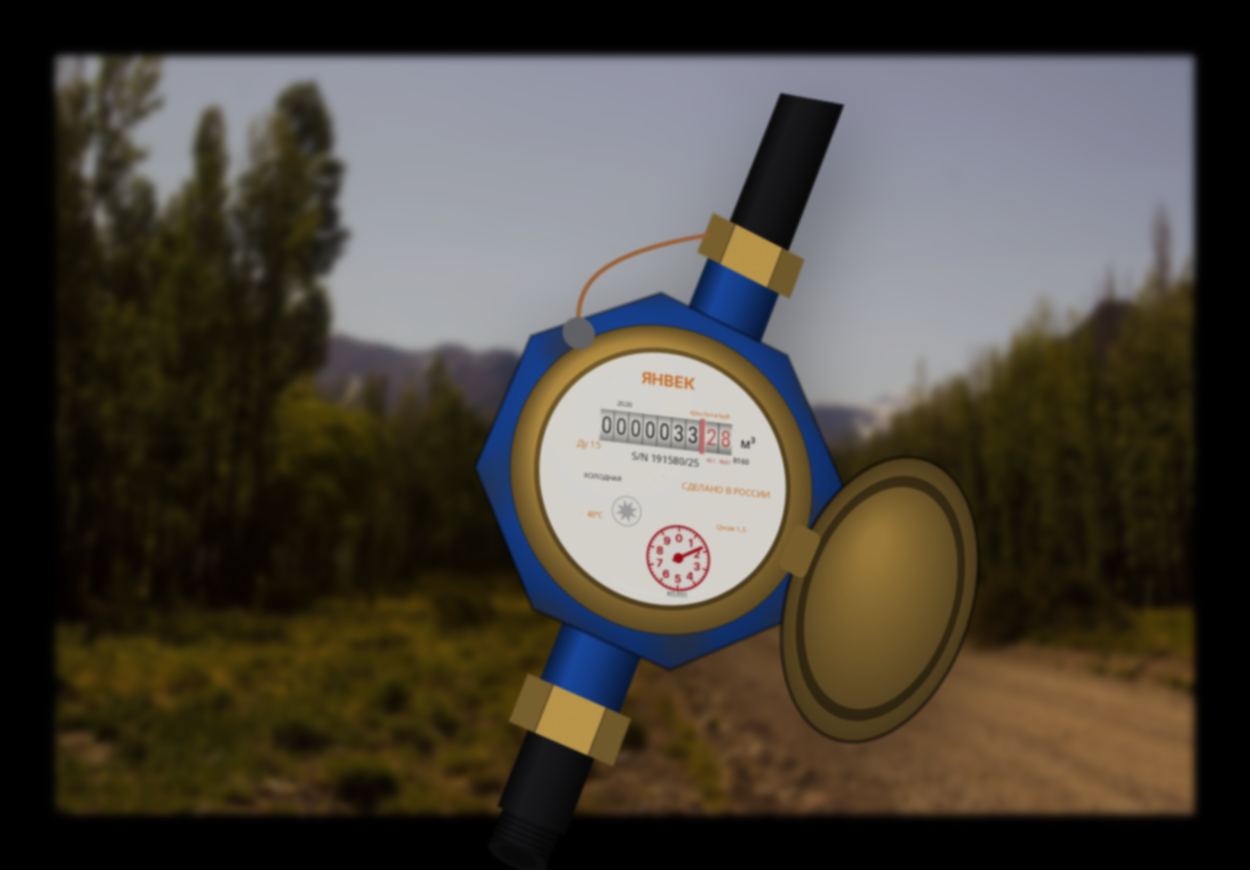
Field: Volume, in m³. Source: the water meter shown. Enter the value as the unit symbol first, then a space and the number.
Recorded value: m³ 33.281
